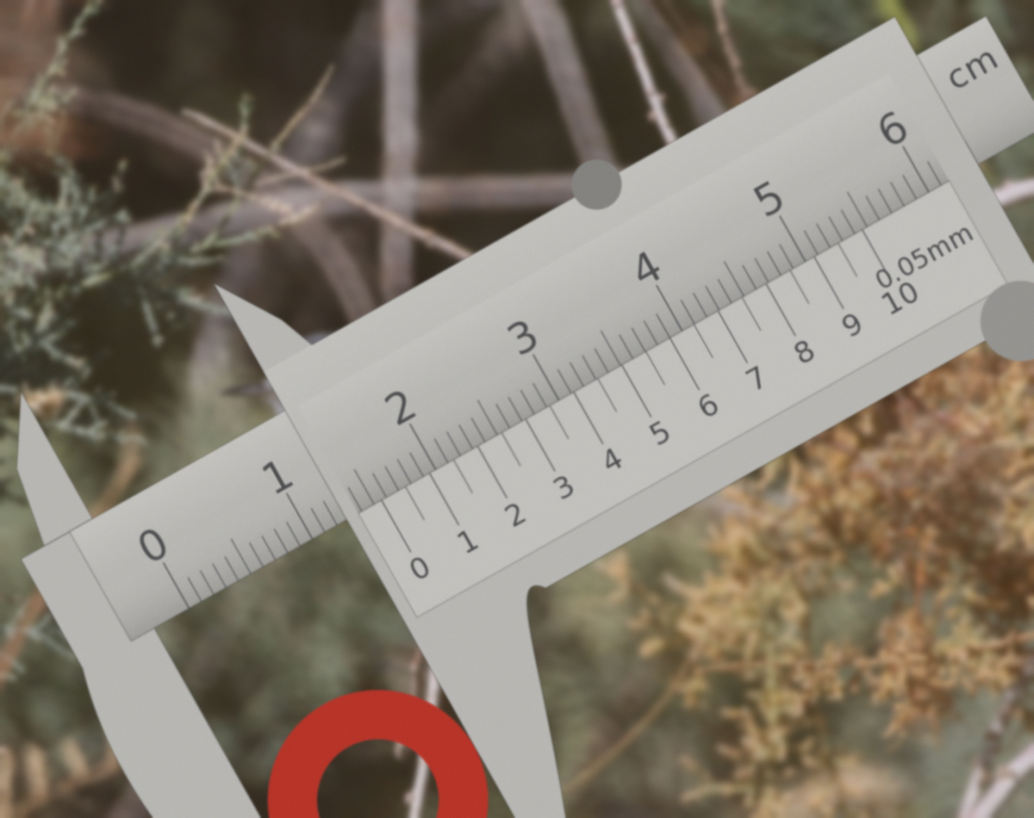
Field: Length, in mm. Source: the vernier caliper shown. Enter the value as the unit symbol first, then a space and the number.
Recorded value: mm 15.6
